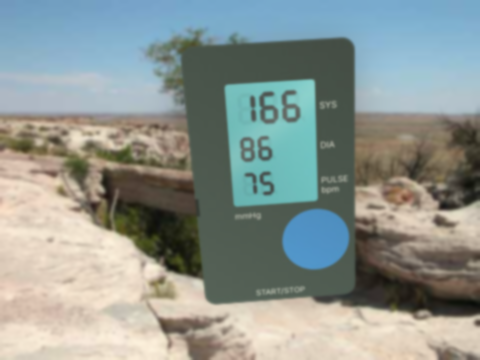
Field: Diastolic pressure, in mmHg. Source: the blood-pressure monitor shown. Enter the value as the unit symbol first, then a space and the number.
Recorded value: mmHg 86
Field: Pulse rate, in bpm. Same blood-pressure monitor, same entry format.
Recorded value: bpm 75
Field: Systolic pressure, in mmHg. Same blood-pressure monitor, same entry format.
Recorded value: mmHg 166
